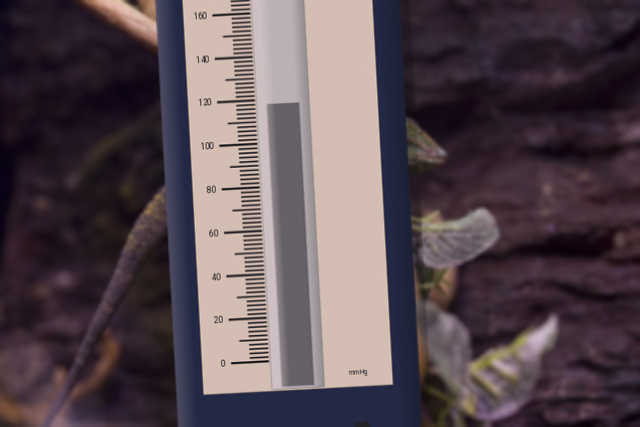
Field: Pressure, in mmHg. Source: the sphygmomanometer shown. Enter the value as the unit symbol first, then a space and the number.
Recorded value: mmHg 118
